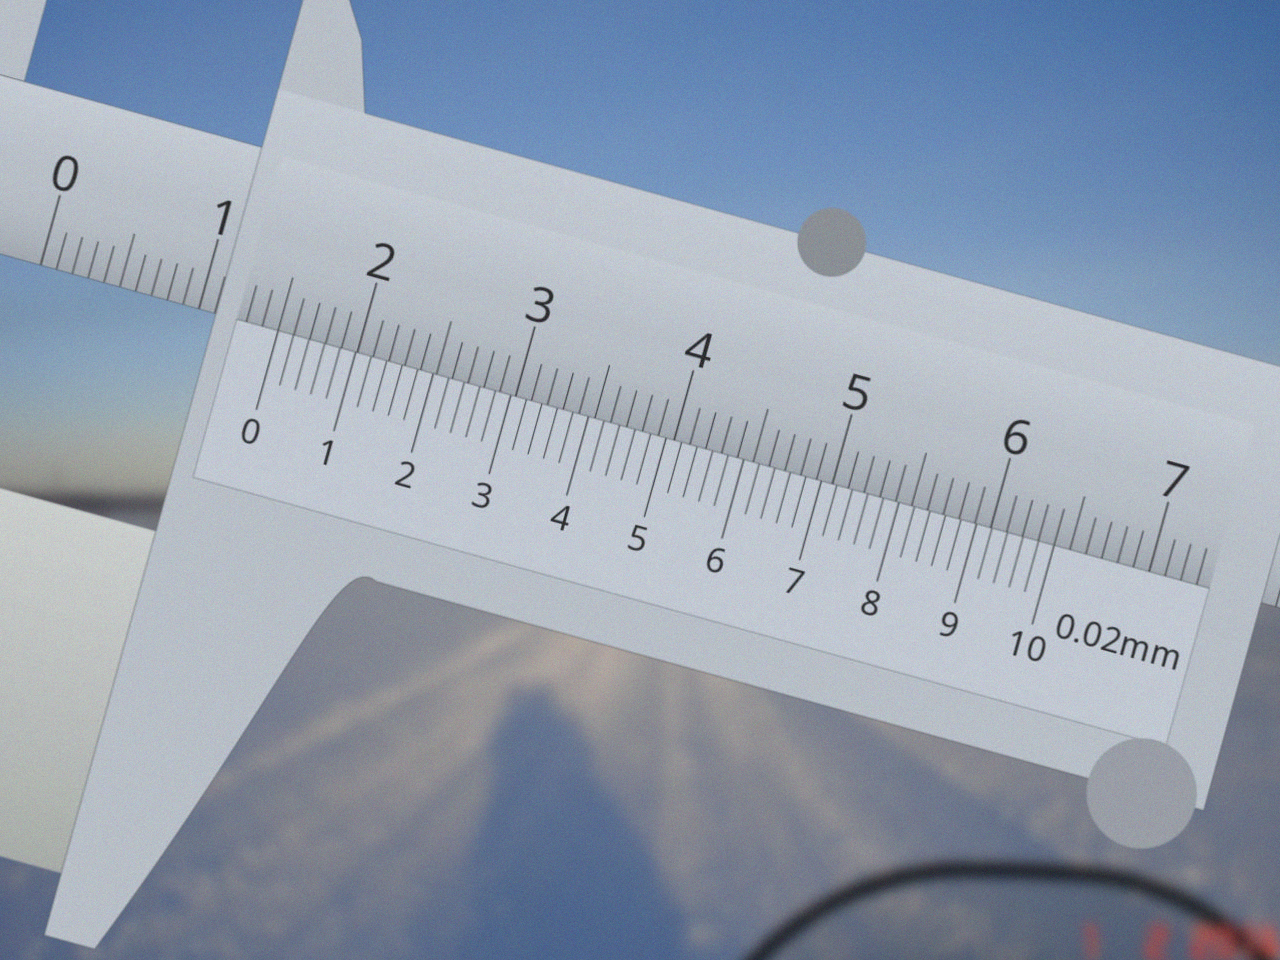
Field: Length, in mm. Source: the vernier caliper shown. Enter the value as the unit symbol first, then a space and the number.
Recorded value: mm 15.0
